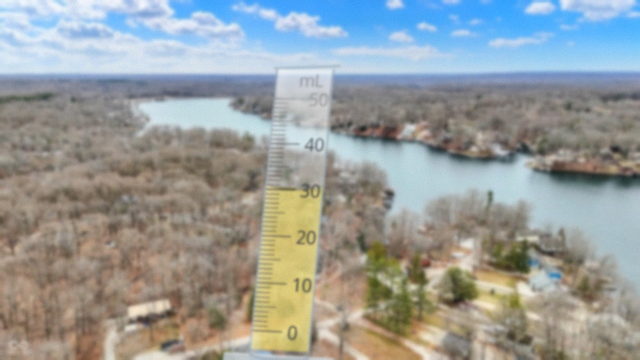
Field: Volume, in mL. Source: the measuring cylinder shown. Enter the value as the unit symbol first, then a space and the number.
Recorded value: mL 30
